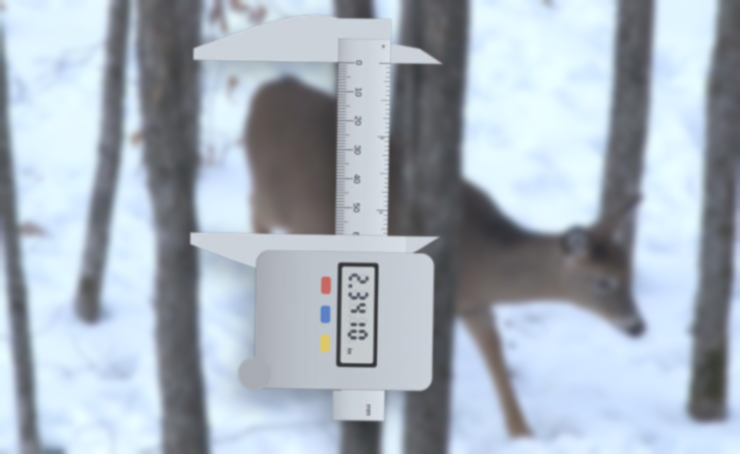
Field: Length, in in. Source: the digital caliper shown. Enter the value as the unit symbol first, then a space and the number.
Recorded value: in 2.3410
